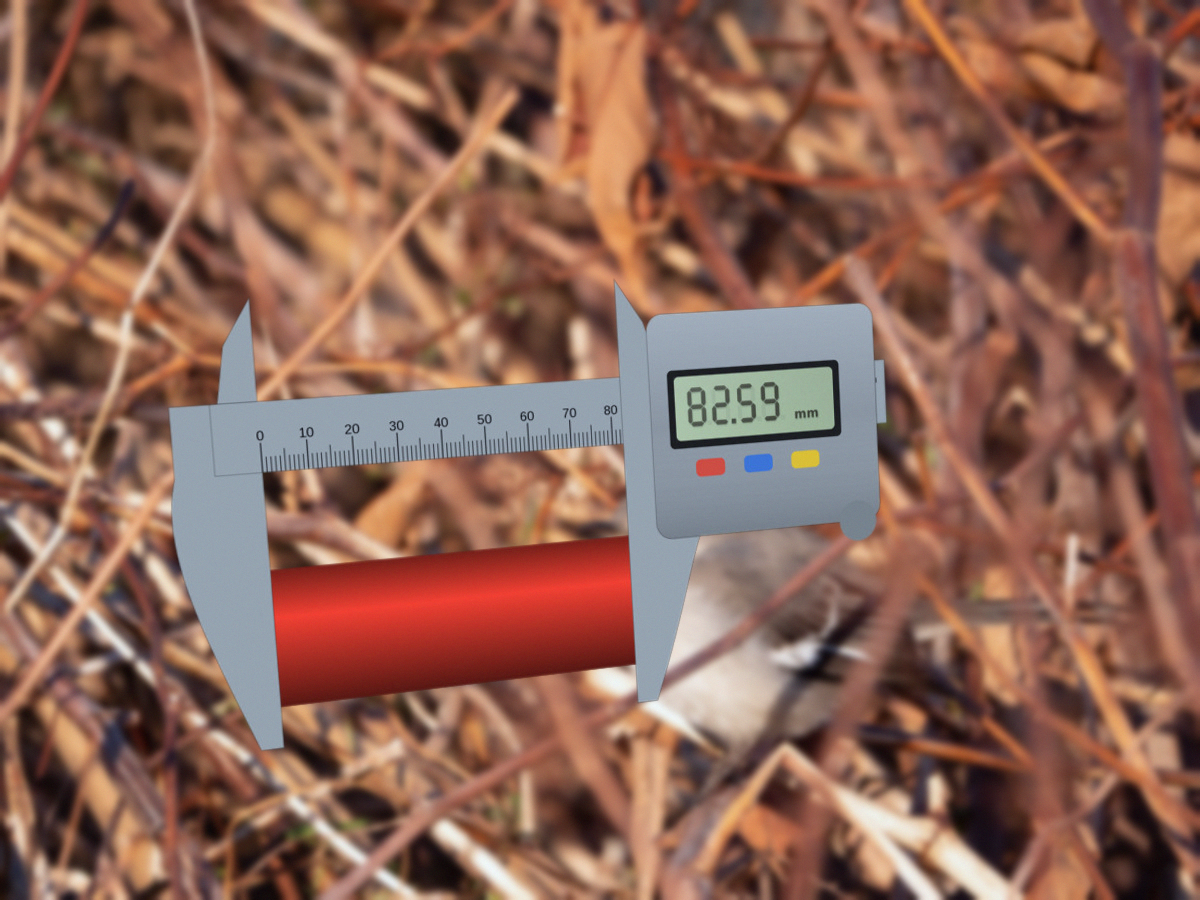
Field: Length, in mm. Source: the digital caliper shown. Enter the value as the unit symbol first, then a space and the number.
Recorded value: mm 82.59
